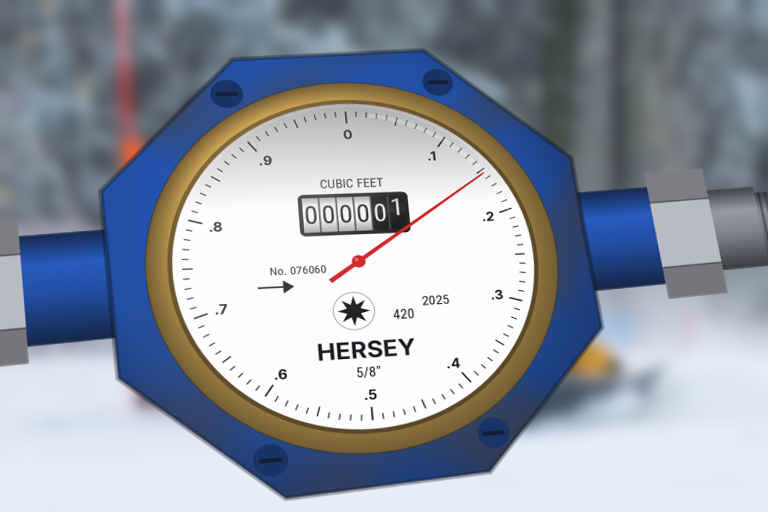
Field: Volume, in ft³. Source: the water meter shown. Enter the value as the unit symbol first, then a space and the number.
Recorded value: ft³ 1.15
